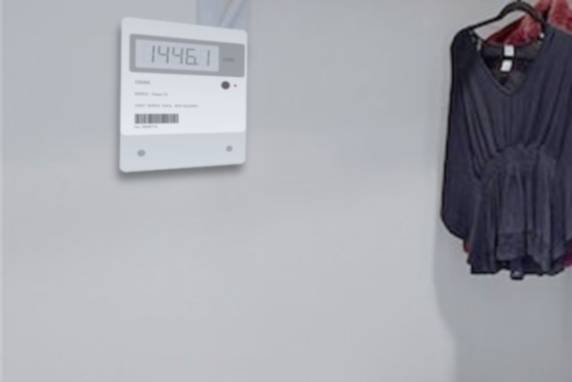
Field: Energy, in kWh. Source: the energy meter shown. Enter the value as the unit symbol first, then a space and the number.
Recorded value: kWh 1446.1
